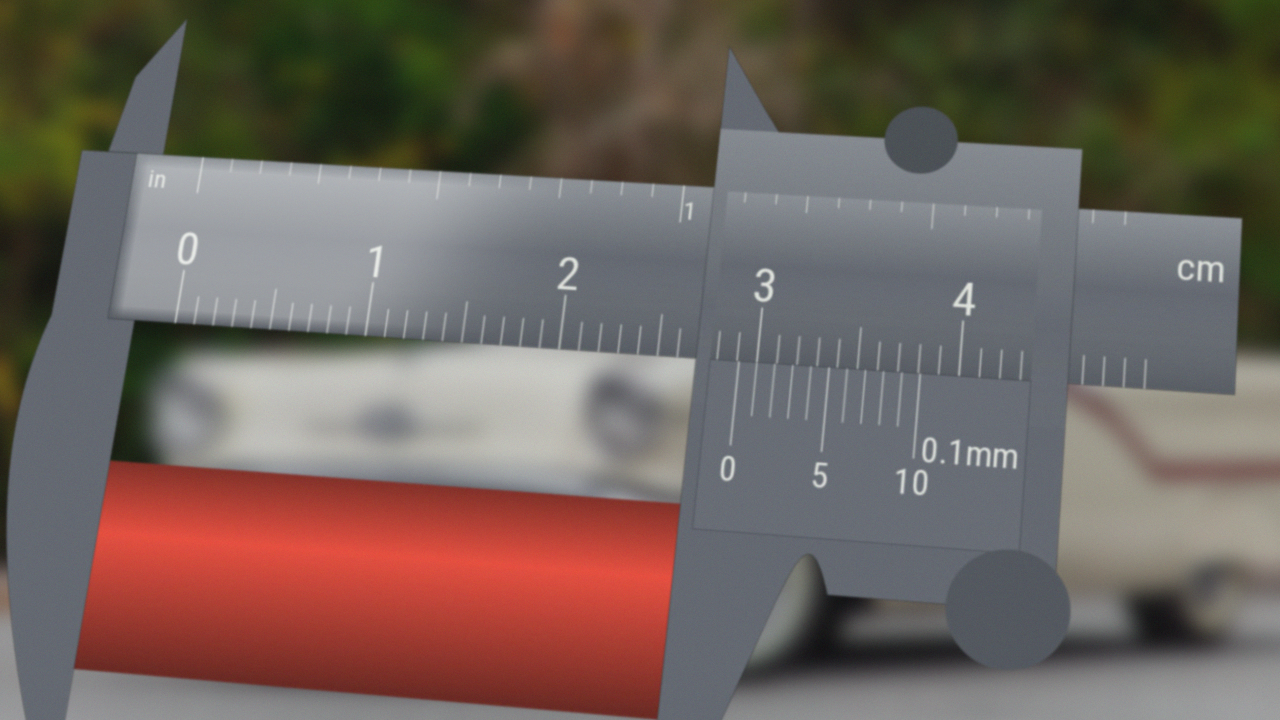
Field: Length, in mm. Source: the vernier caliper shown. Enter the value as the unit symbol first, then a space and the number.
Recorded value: mm 29.1
